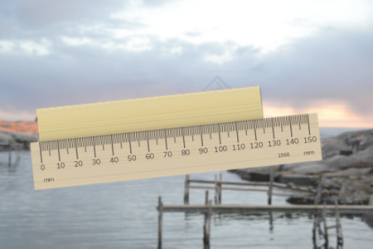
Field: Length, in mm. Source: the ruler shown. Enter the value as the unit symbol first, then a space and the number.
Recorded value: mm 125
